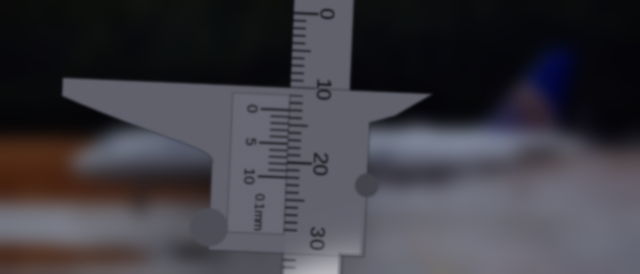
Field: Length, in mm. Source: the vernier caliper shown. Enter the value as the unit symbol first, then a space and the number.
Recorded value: mm 13.0
